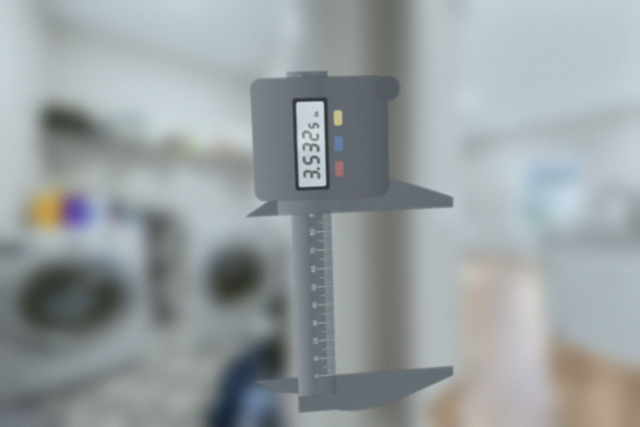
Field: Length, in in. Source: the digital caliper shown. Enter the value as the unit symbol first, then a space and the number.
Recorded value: in 3.5325
